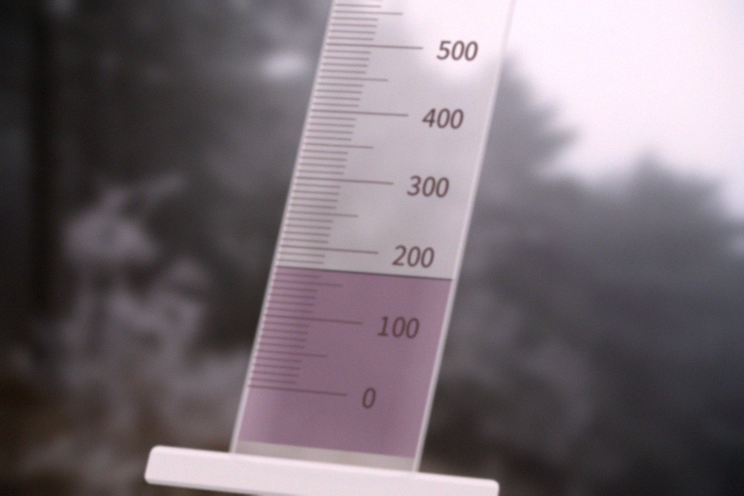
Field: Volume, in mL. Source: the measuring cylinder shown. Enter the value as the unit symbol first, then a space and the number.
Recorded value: mL 170
